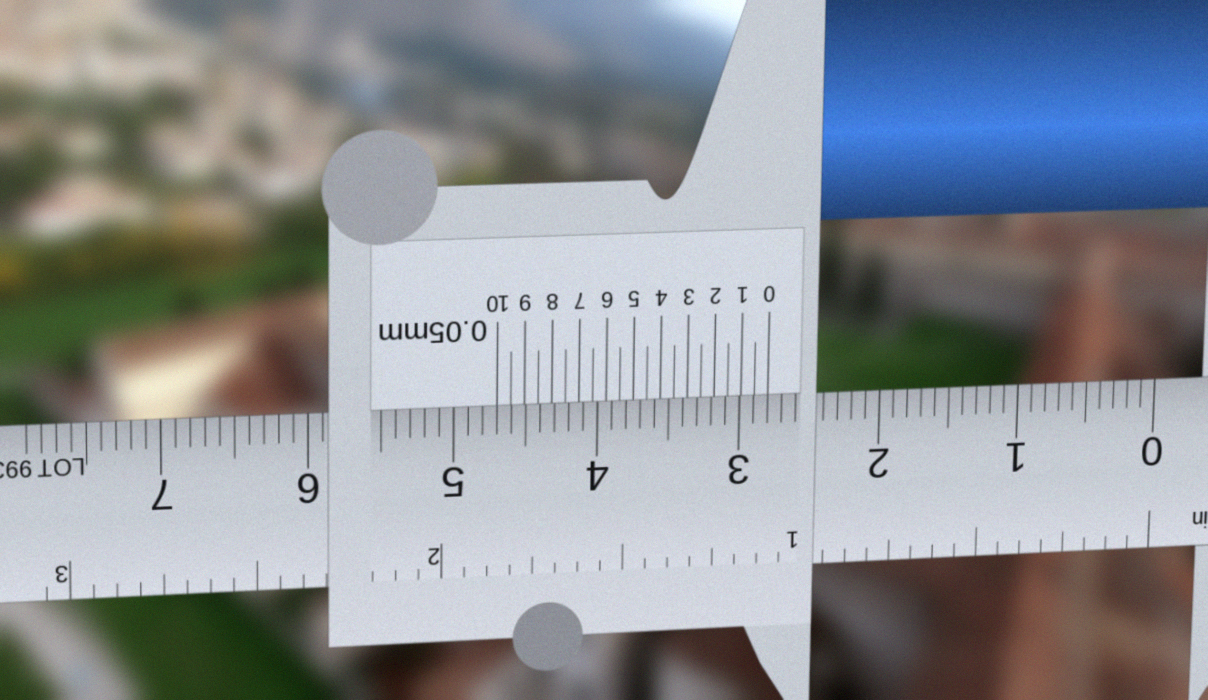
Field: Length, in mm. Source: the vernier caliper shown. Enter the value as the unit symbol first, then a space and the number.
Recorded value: mm 28.0
